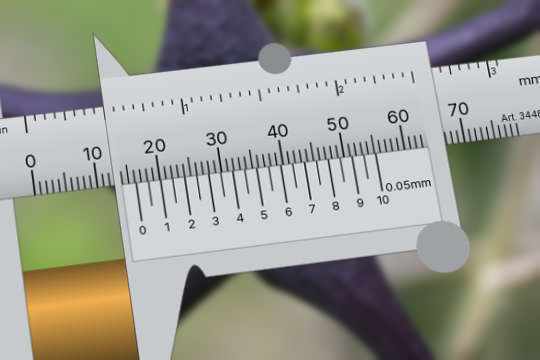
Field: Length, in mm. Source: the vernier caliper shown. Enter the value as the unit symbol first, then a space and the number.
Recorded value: mm 16.2
